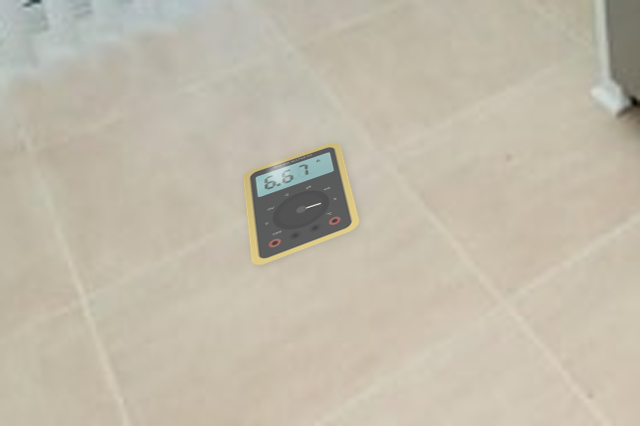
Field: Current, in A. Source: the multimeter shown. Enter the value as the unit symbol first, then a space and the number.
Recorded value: A 6.67
